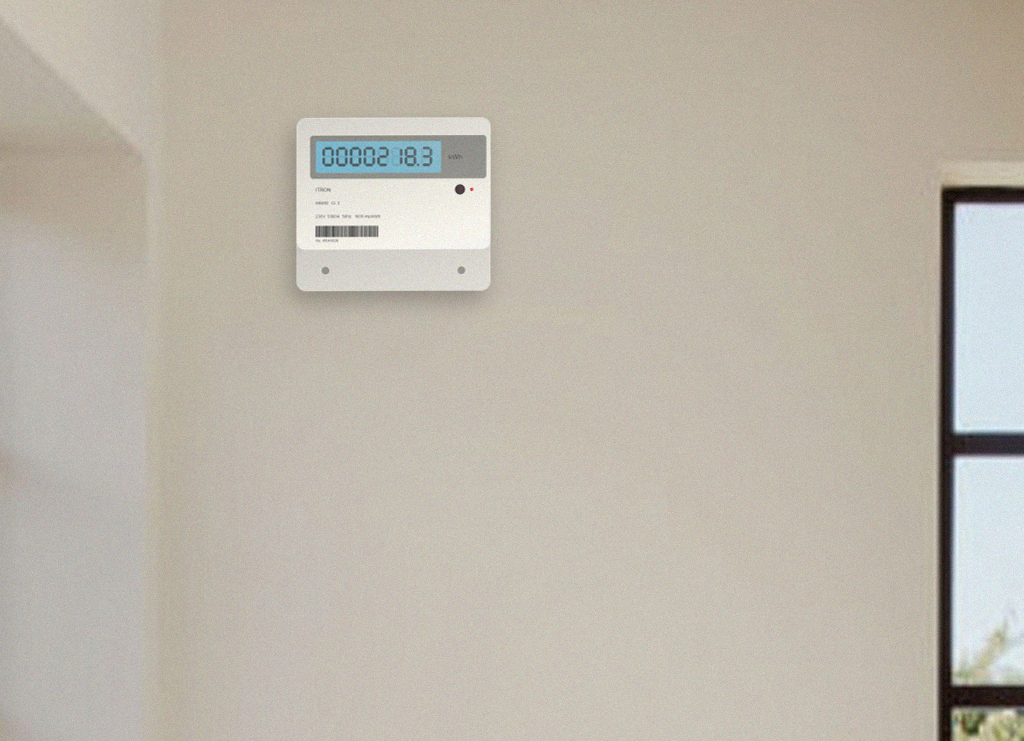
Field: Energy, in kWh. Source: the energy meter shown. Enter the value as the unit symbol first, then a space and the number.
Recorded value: kWh 218.3
